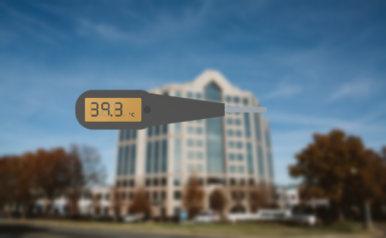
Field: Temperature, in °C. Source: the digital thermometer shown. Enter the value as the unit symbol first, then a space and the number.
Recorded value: °C 39.3
